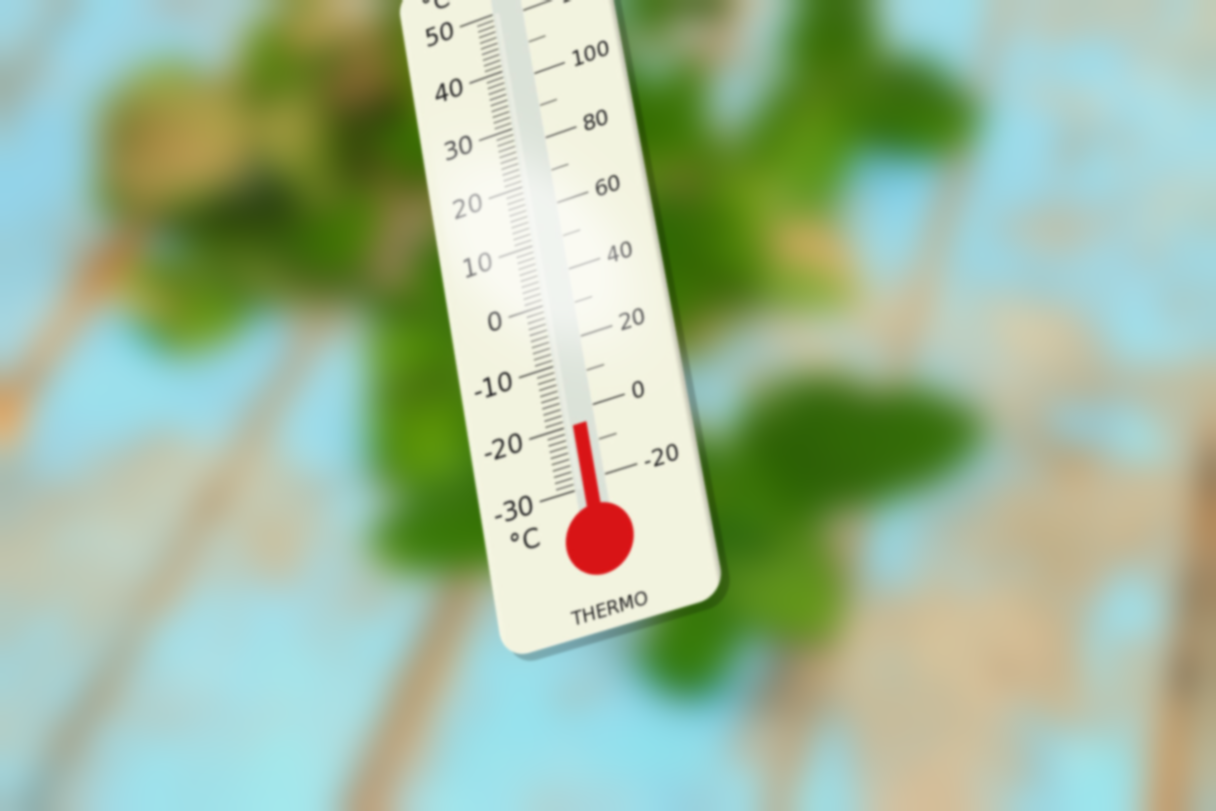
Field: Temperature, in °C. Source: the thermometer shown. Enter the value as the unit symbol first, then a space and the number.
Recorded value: °C -20
